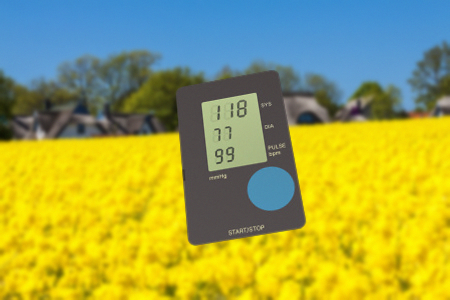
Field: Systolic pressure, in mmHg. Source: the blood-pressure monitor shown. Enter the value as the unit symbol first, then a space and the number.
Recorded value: mmHg 118
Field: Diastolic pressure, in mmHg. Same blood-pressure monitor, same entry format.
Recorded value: mmHg 77
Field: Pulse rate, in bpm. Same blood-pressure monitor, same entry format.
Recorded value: bpm 99
